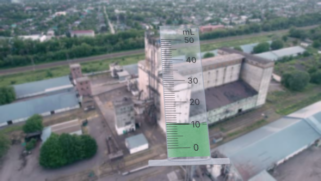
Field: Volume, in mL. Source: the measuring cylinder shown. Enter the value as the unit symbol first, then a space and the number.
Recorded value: mL 10
